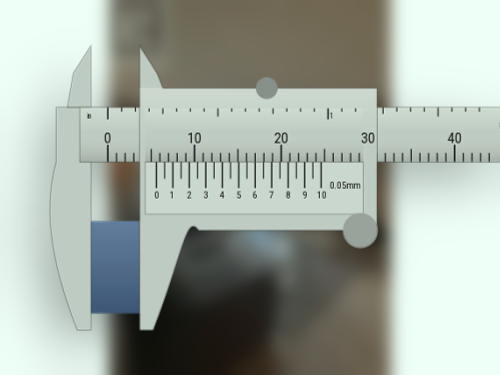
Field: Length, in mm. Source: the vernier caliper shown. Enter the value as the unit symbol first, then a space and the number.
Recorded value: mm 5.6
